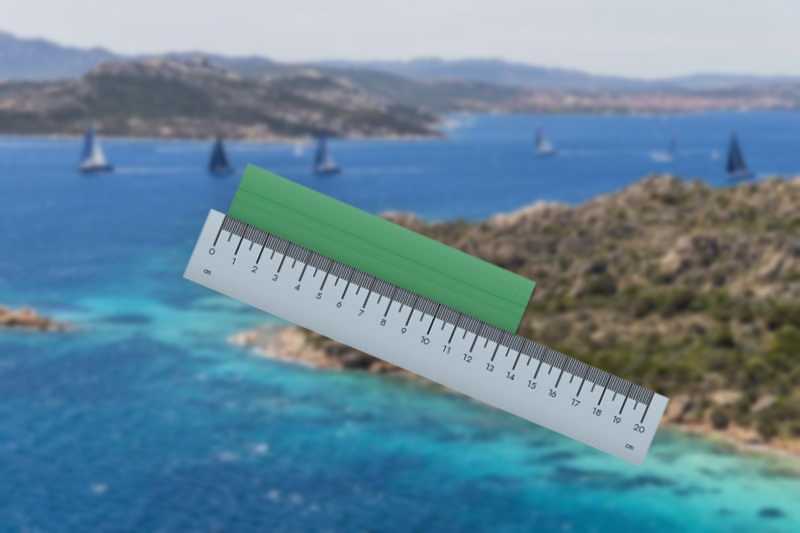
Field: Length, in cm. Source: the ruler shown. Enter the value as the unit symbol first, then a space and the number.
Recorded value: cm 13.5
